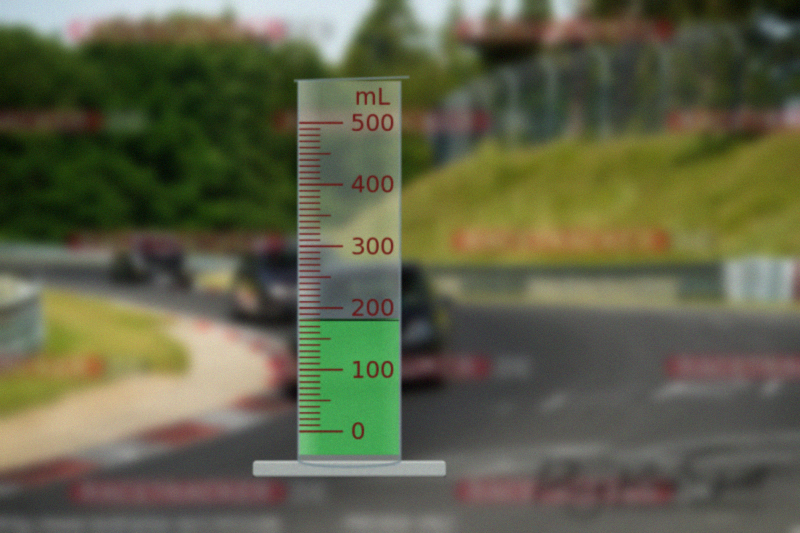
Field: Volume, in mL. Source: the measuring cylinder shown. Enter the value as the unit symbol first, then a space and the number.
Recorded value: mL 180
